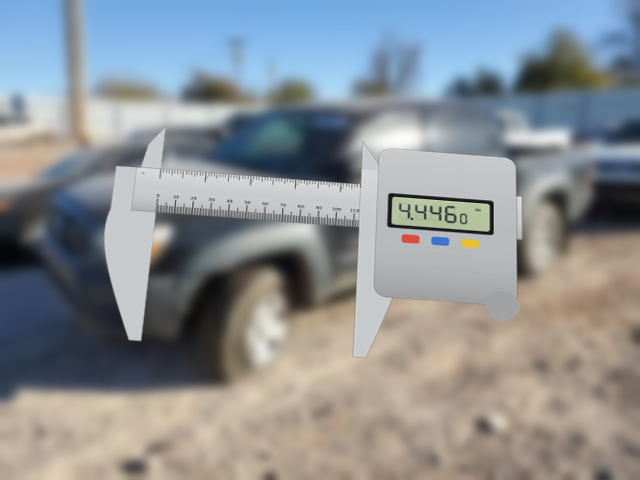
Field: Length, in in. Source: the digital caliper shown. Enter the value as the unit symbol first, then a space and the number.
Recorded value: in 4.4460
